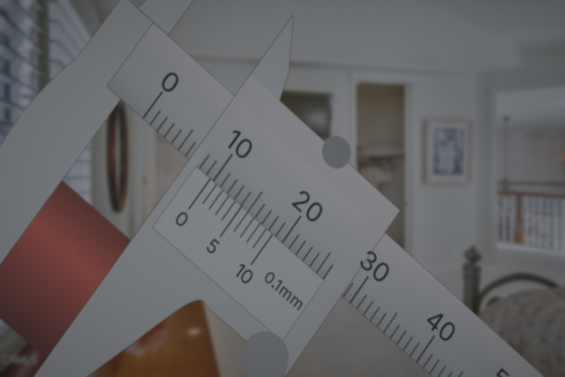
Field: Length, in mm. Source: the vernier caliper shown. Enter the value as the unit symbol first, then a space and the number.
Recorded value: mm 9.6
